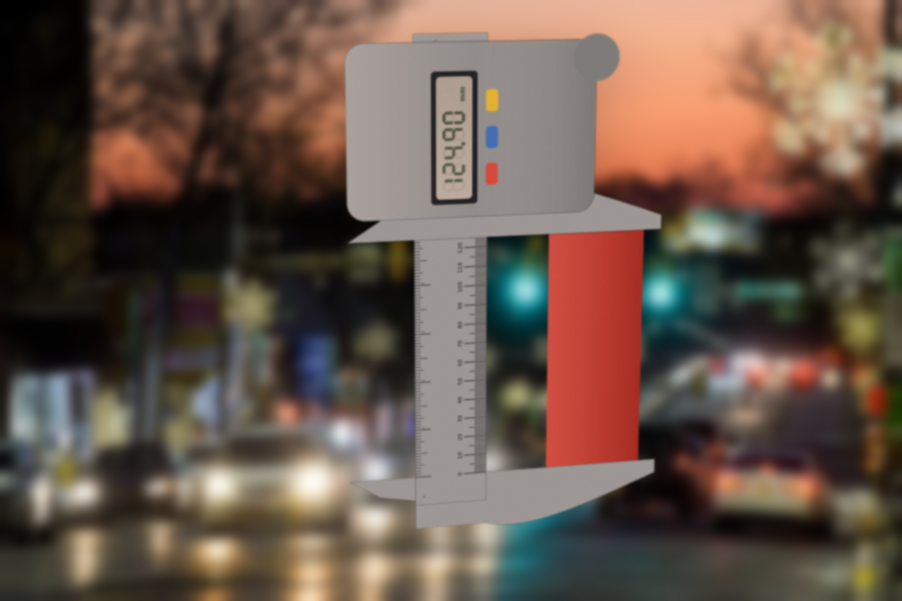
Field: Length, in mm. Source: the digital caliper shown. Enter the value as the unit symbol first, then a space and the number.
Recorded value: mm 124.90
